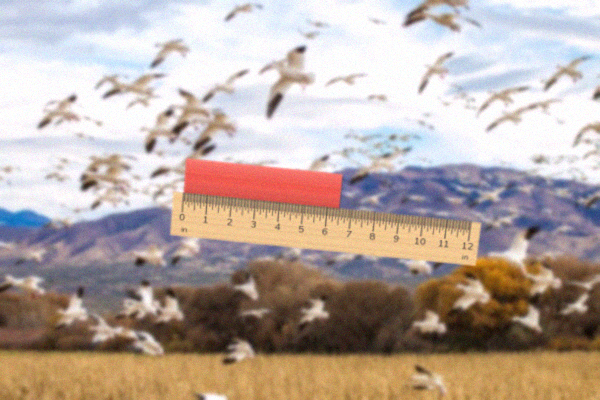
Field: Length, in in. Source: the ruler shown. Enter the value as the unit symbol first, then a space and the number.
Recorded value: in 6.5
